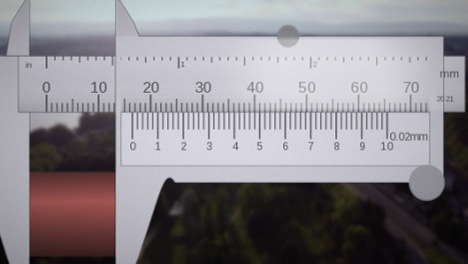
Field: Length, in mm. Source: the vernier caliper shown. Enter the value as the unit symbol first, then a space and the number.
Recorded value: mm 16.5
